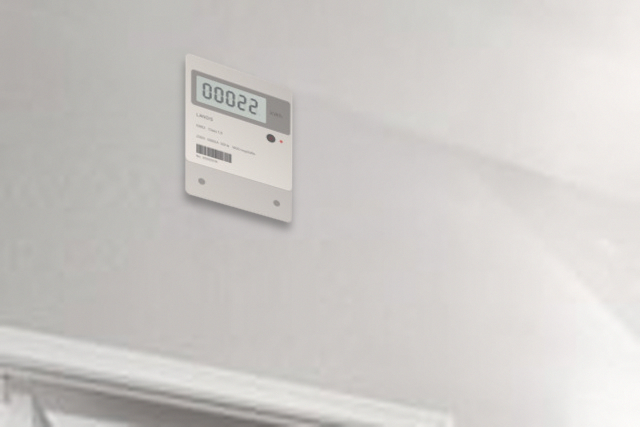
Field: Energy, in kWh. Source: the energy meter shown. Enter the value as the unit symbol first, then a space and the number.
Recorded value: kWh 22
